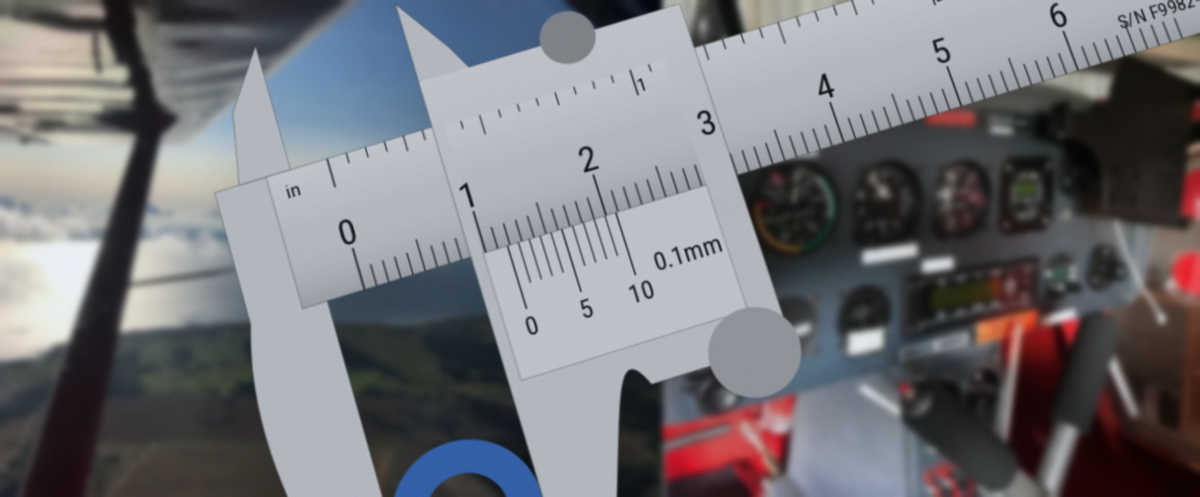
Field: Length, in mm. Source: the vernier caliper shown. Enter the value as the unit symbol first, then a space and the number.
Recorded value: mm 11.8
